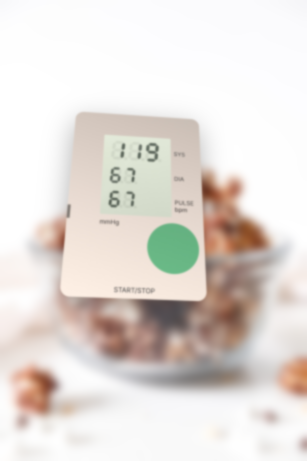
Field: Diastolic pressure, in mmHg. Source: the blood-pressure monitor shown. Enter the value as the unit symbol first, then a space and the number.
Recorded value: mmHg 67
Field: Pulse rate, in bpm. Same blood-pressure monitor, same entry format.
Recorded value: bpm 67
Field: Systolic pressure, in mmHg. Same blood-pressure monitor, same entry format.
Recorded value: mmHg 119
